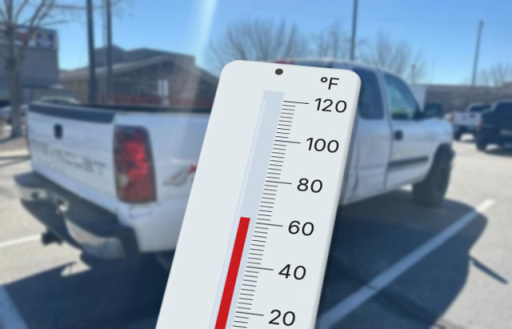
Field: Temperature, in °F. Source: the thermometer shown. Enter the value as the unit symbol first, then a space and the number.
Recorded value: °F 62
